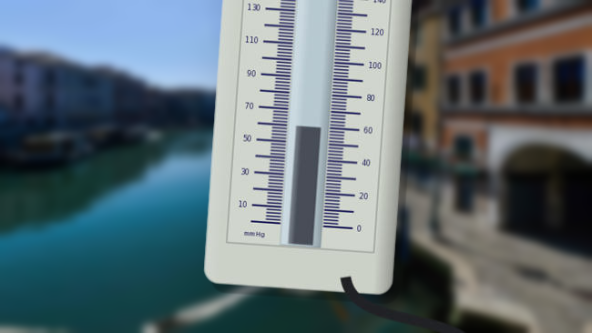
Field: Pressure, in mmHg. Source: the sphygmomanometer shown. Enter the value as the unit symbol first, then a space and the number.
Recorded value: mmHg 60
